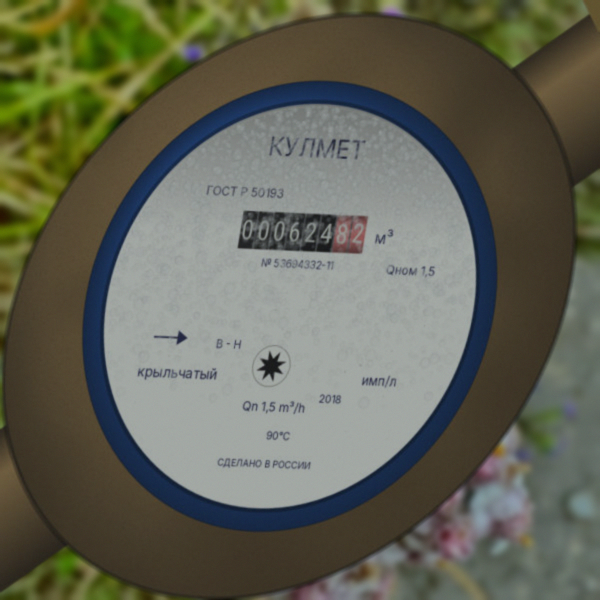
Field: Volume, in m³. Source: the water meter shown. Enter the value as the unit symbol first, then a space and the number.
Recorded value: m³ 624.82
